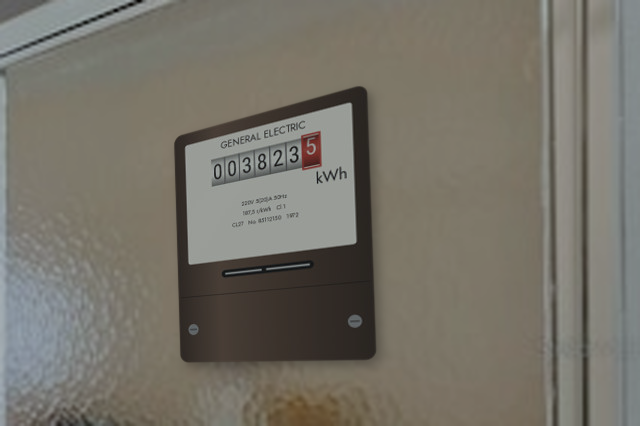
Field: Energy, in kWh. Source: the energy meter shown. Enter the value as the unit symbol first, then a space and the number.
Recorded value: kWh 3823.5
